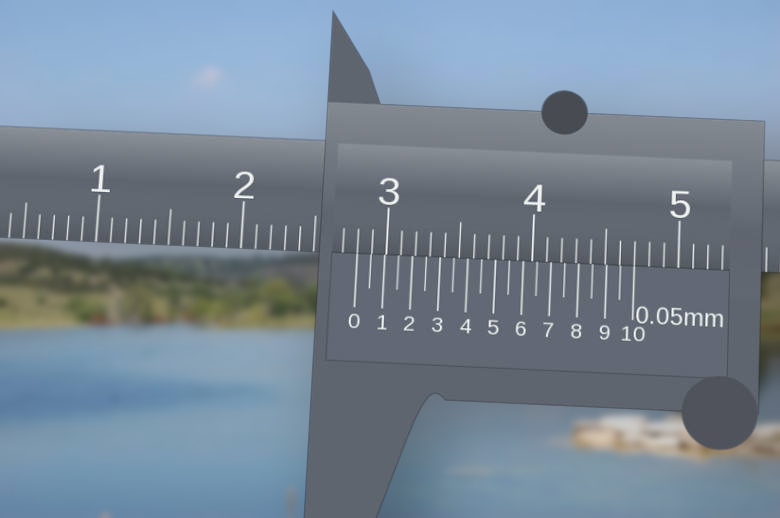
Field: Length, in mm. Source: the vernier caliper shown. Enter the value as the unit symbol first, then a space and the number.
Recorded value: mm 28.0
